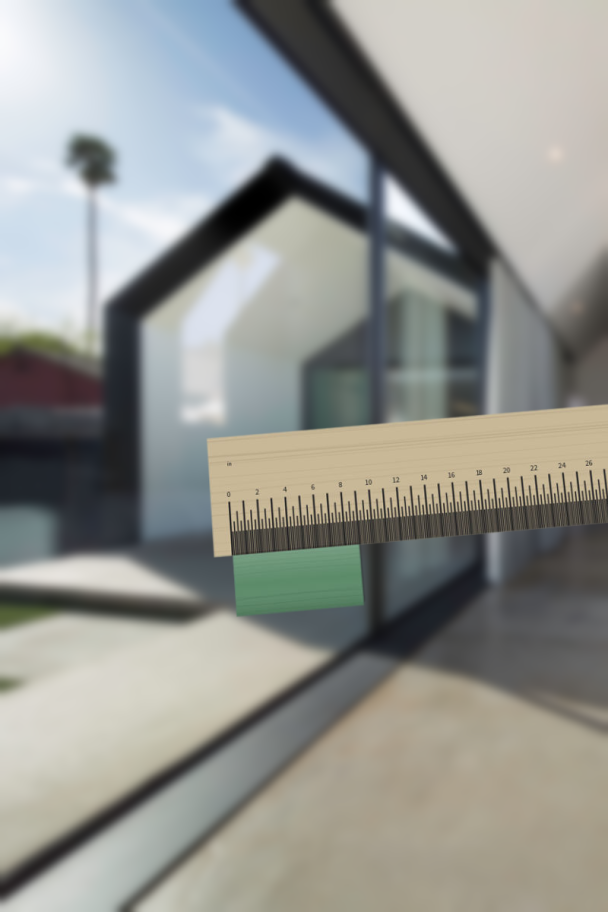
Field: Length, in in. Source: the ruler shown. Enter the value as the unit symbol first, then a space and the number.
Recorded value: in 9
